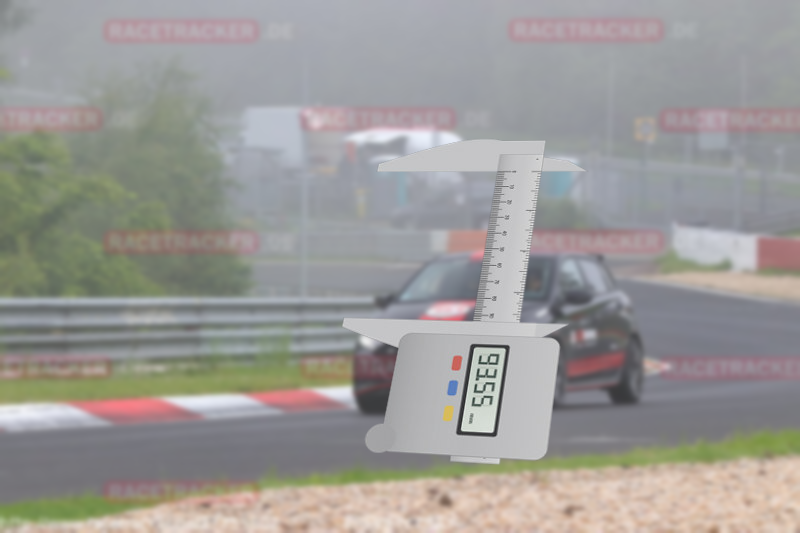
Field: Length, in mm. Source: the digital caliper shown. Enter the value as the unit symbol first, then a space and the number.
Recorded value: mm 93.55
